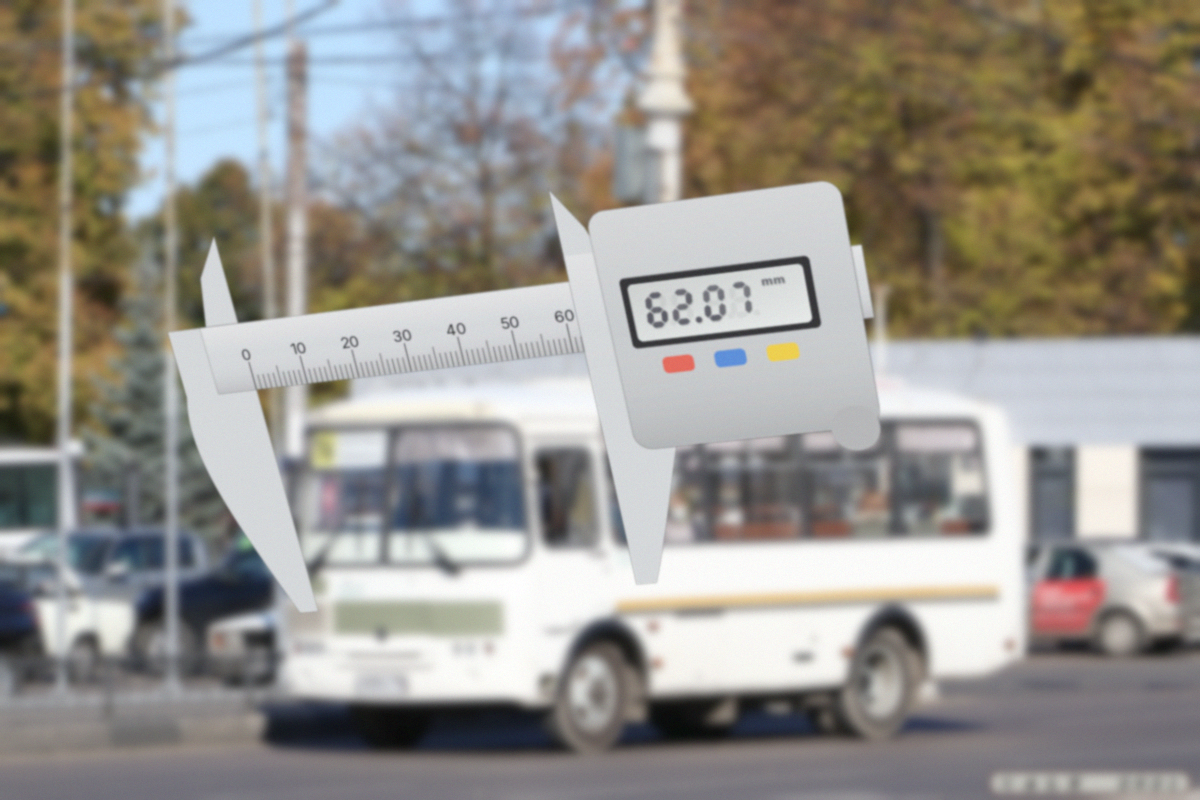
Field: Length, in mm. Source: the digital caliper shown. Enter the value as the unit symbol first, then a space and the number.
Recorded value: mm 62.07
